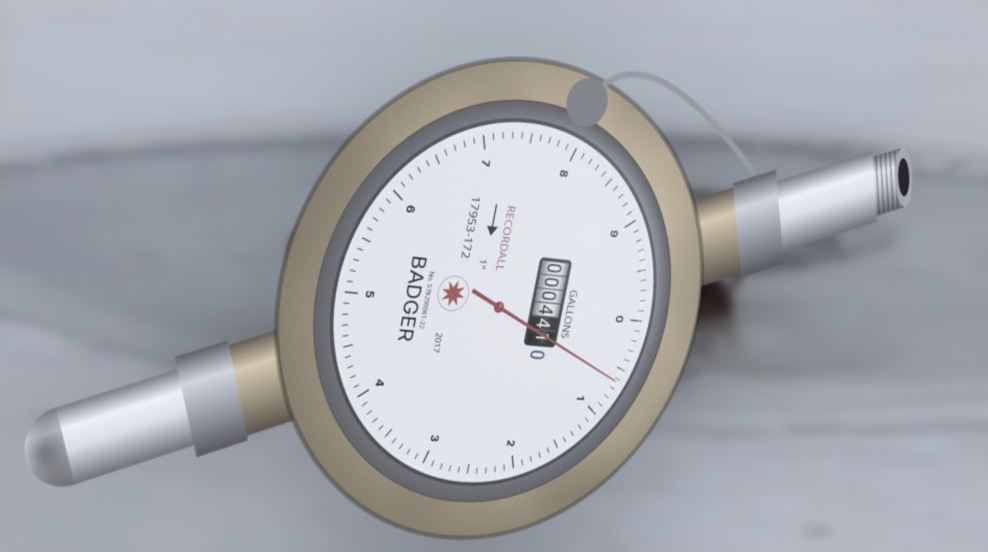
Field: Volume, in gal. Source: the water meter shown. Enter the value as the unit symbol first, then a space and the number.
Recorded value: gal 4410.6
